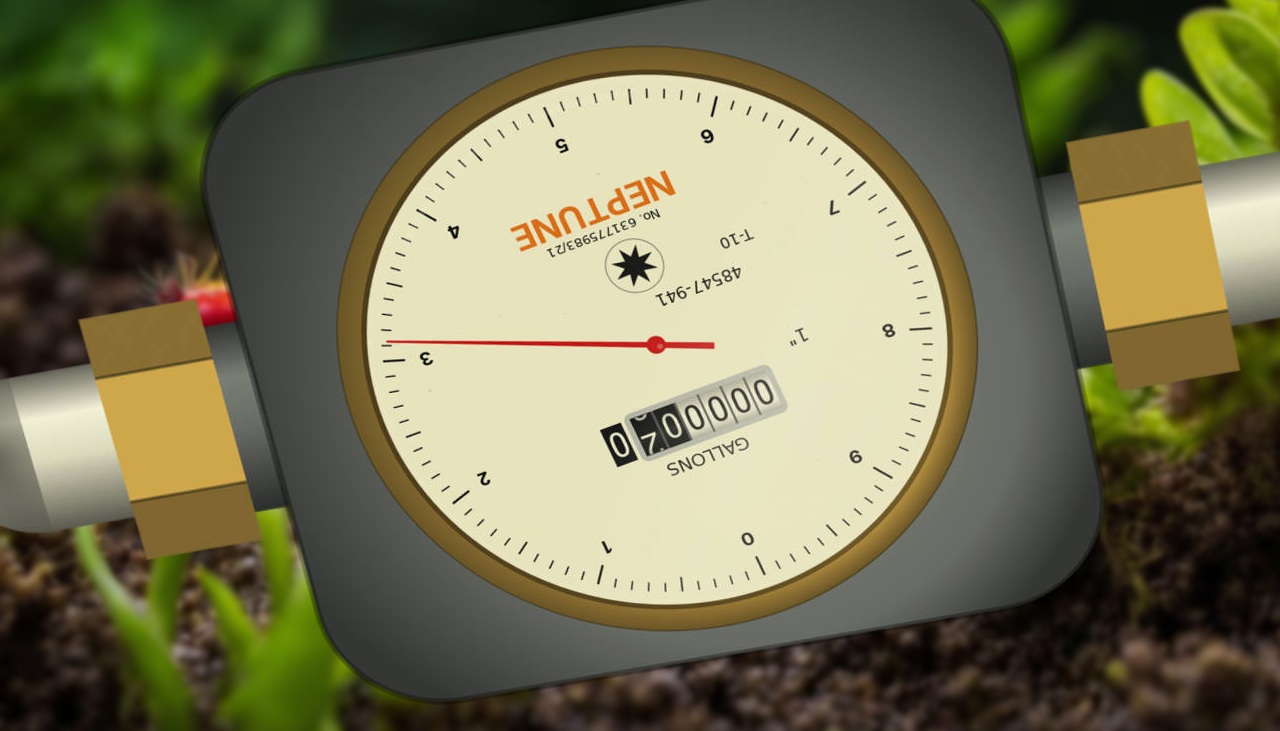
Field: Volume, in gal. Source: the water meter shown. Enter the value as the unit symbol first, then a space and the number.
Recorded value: gal 23.1
